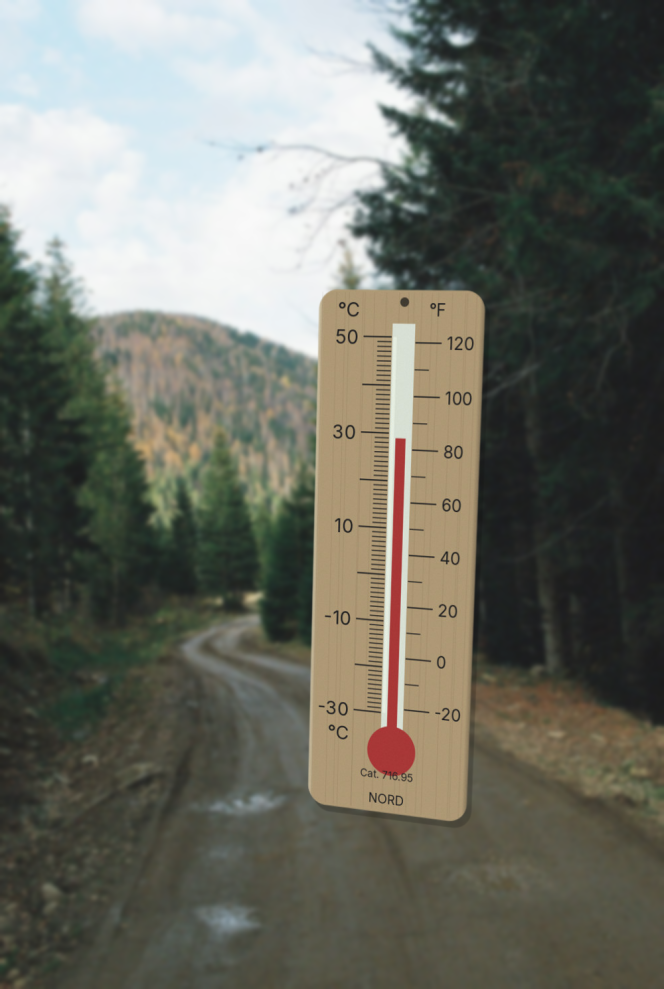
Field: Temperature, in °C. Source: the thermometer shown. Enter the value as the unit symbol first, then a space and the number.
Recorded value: °C 29
